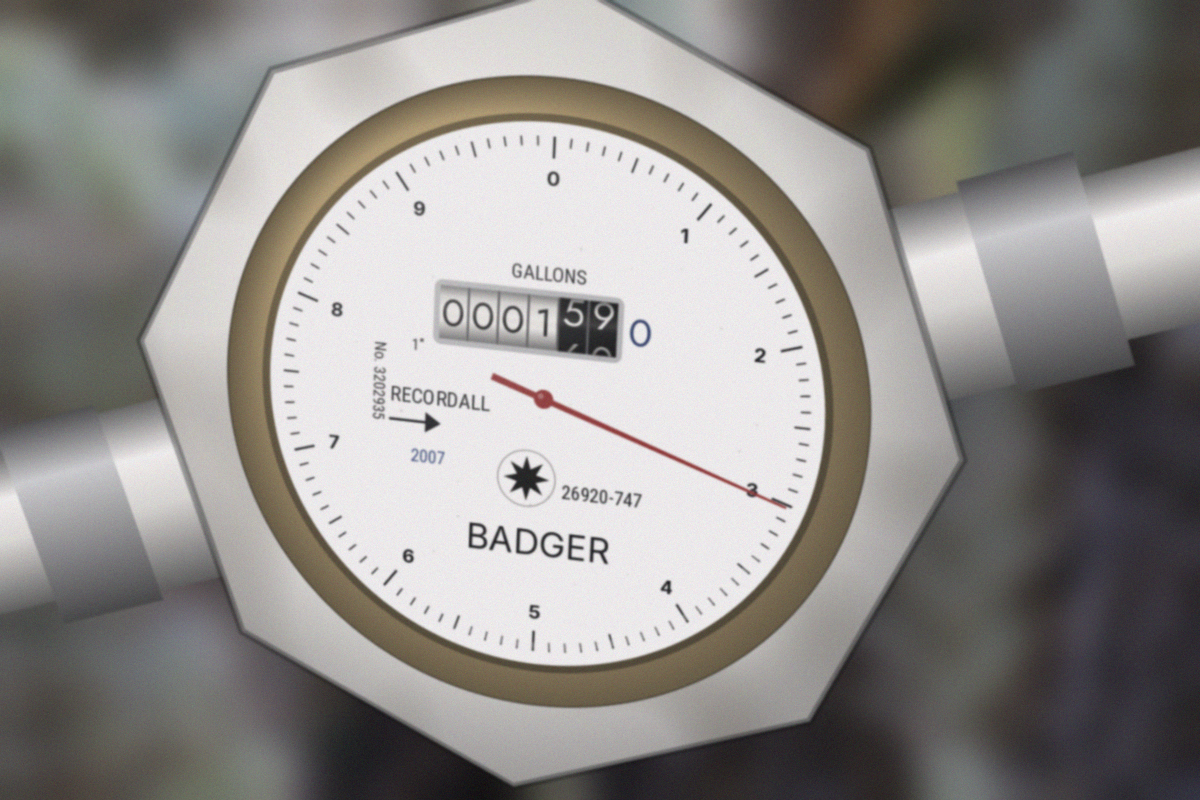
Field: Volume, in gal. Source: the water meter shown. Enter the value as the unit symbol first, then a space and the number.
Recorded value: gal 1593.0
